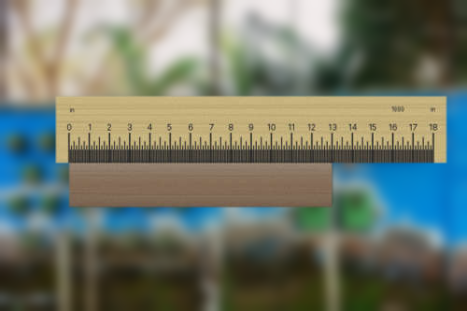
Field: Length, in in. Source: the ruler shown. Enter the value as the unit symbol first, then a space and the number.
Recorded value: in 13
